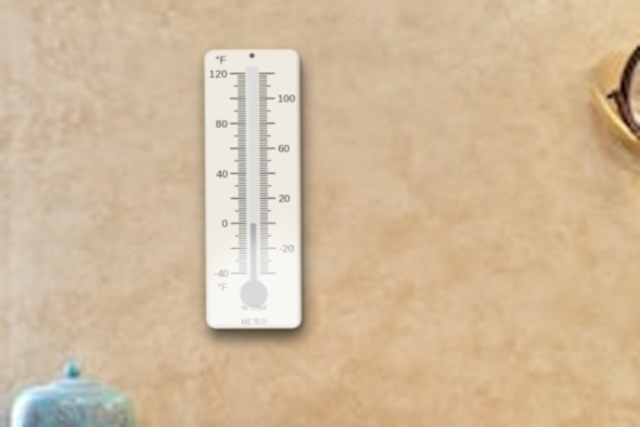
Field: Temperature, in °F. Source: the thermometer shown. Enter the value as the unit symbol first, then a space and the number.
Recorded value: °F 0
